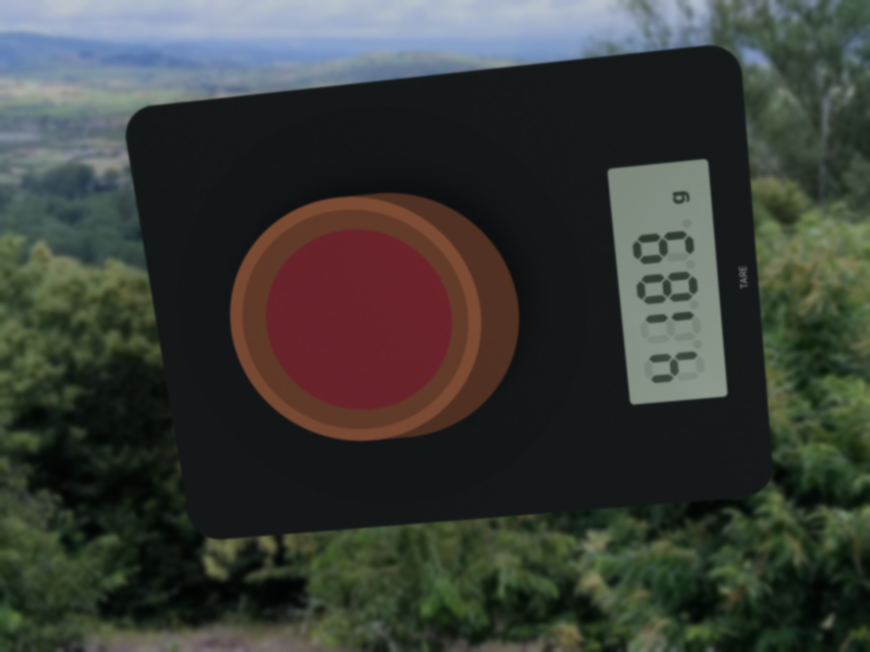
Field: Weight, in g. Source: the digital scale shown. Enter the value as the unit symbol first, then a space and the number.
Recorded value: g 4189
